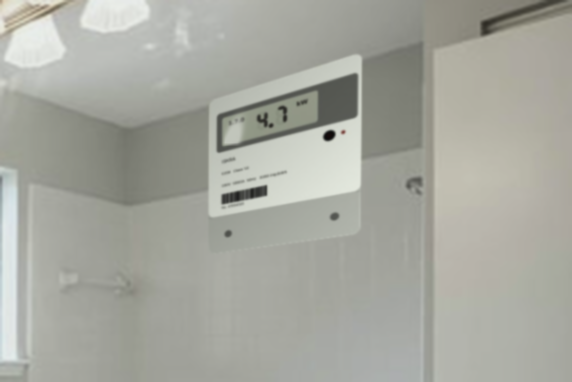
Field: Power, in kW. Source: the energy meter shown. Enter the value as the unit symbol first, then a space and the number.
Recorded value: kW 4.7
